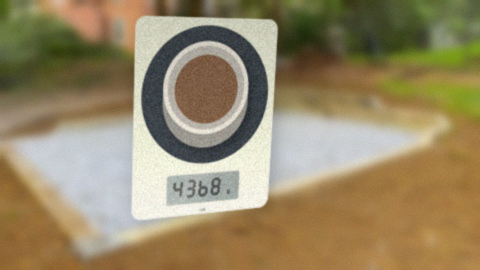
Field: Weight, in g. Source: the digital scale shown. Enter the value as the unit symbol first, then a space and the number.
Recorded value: g 4368
